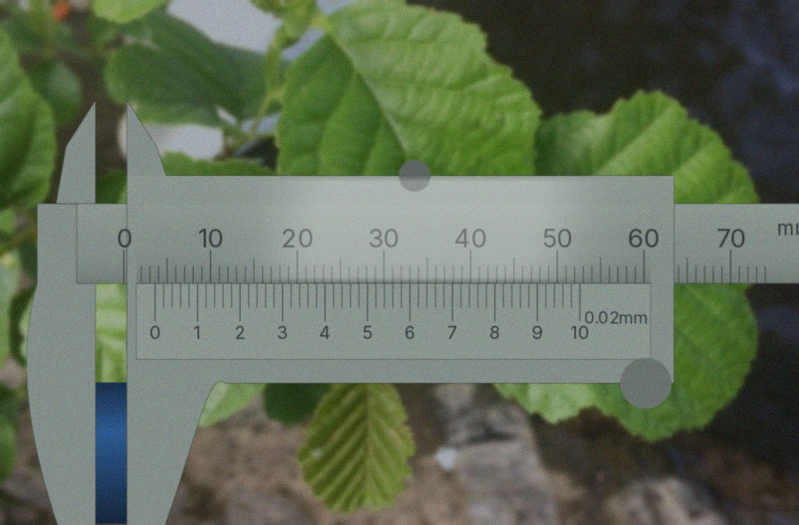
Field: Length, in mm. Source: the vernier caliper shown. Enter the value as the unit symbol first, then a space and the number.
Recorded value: mm 3.6
